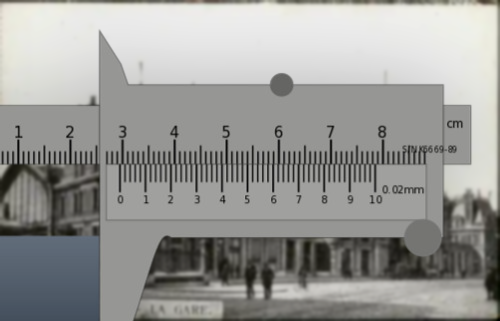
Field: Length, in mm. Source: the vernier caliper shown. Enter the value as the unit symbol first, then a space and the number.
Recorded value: mm 29.5
